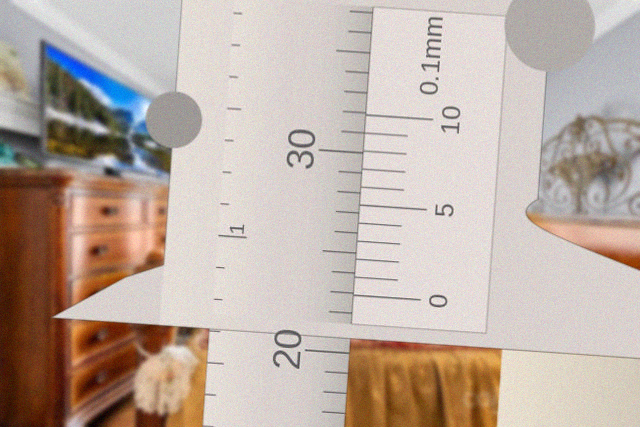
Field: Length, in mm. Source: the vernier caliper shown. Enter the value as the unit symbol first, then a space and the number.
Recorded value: mm 22.9
